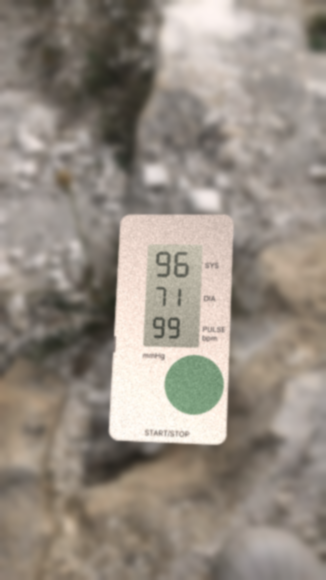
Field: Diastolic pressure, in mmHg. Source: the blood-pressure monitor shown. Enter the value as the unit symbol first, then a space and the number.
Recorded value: mmHg 71
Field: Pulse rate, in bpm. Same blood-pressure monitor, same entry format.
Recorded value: bpm 99
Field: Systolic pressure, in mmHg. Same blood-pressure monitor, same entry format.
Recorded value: mmHg 96
